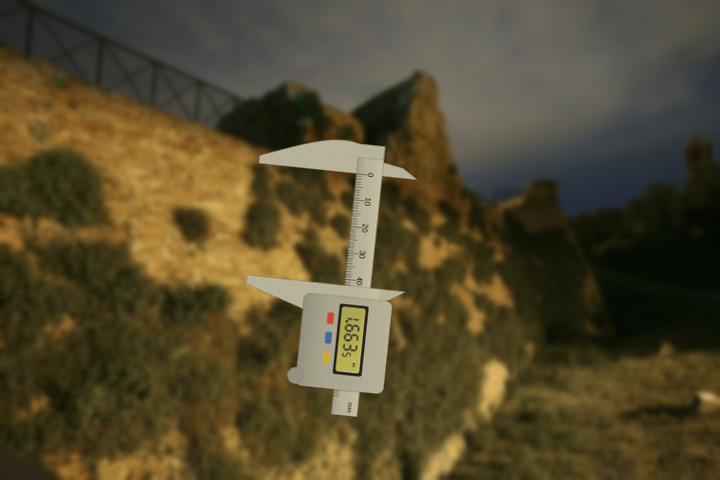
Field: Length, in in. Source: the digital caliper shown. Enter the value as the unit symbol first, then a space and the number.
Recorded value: in 1.6635
